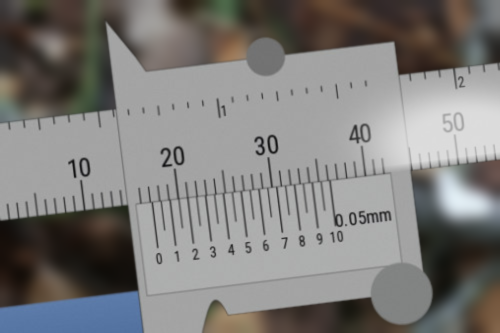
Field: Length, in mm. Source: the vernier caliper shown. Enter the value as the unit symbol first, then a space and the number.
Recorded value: mm 17.2
